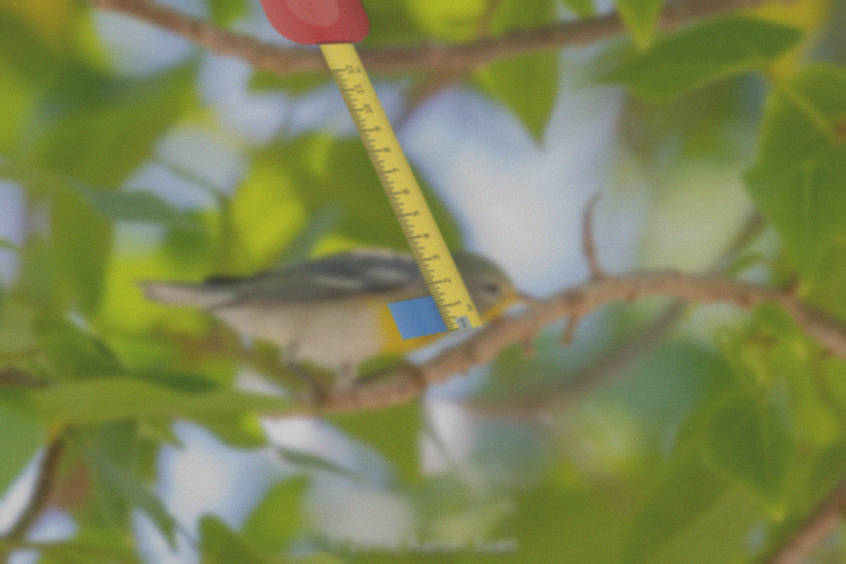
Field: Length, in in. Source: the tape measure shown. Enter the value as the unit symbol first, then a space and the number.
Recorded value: in 1.5
